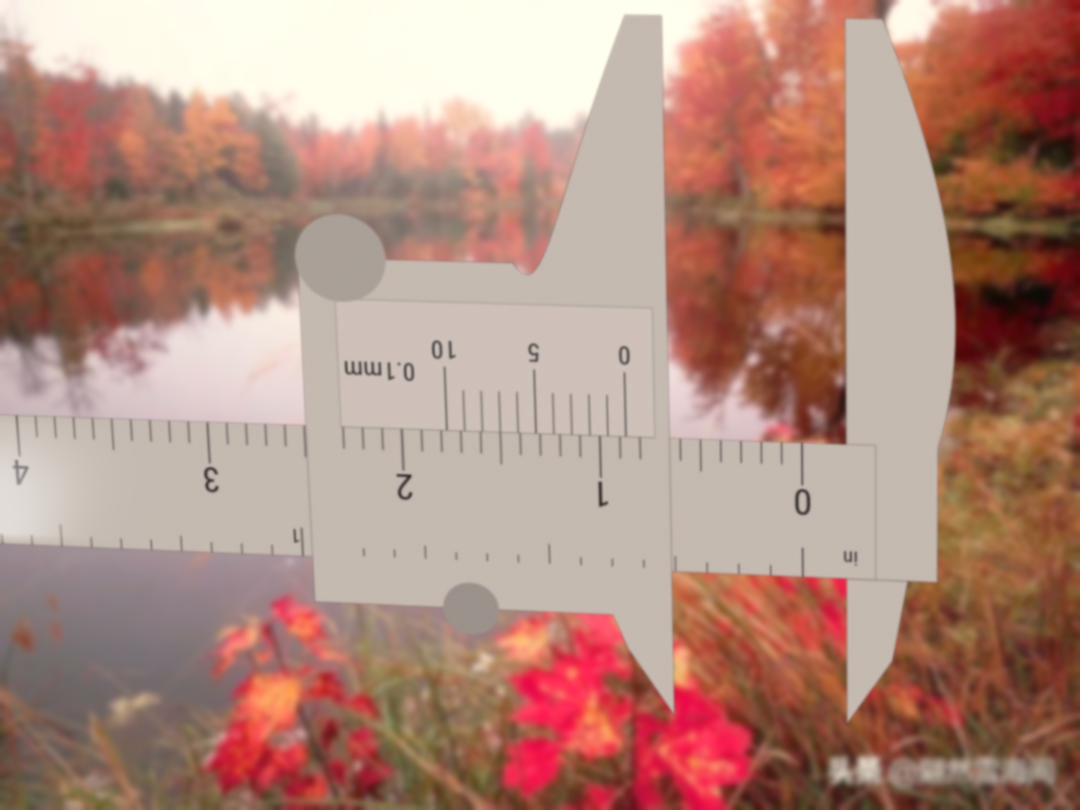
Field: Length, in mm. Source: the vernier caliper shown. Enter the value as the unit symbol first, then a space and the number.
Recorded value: mm 8.7
